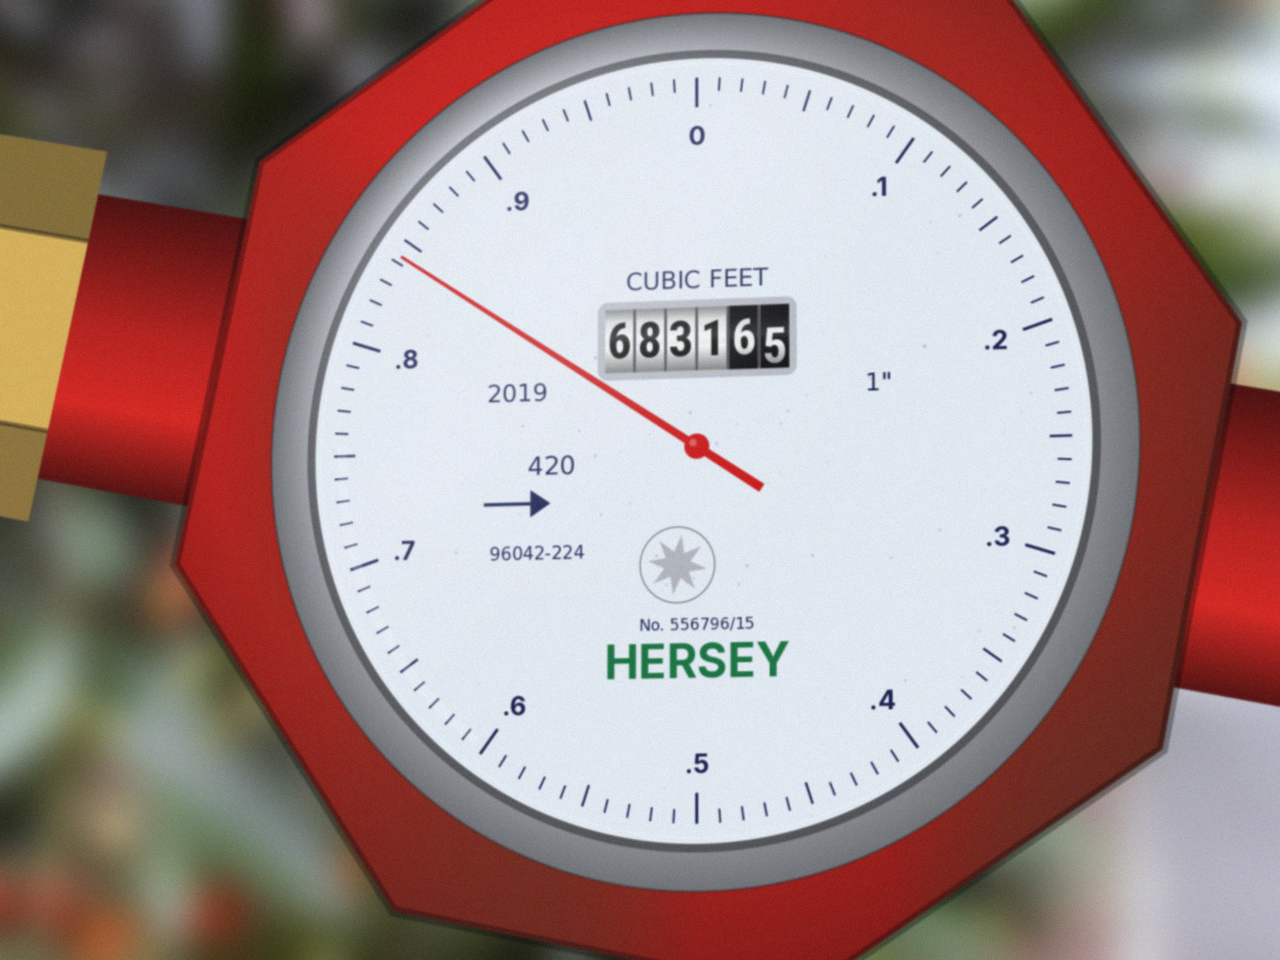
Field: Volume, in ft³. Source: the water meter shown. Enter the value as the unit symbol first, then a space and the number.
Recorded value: ft³ 683164.84
